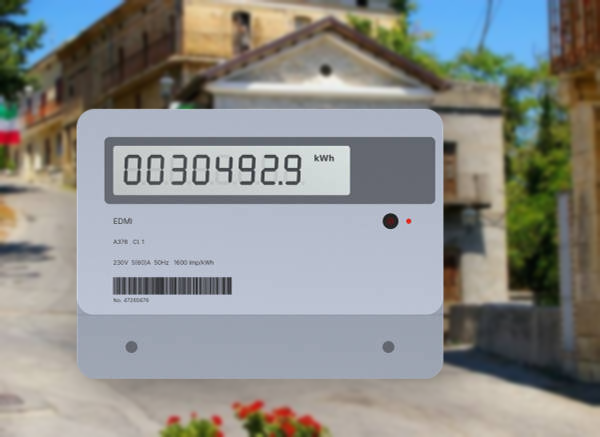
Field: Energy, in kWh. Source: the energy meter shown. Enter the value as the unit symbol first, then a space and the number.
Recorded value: kWh 30492.9
